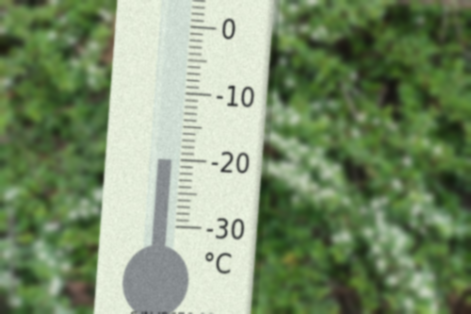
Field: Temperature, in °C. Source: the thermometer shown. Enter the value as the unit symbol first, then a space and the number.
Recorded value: °C -20
